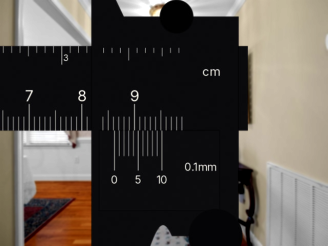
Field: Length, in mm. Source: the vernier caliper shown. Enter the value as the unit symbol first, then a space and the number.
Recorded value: mm 86.2
